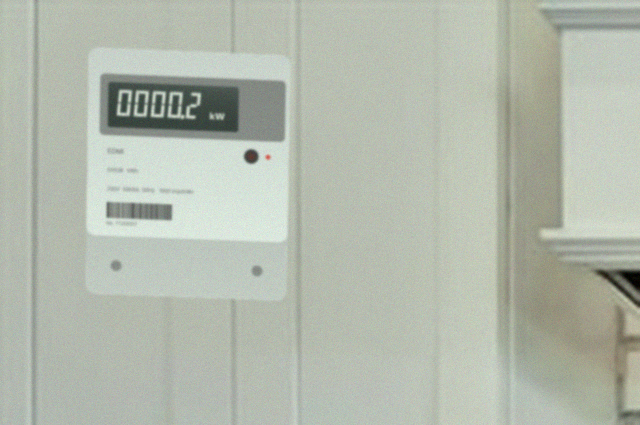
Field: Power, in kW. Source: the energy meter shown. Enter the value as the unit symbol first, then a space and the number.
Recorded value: kW 0.2
